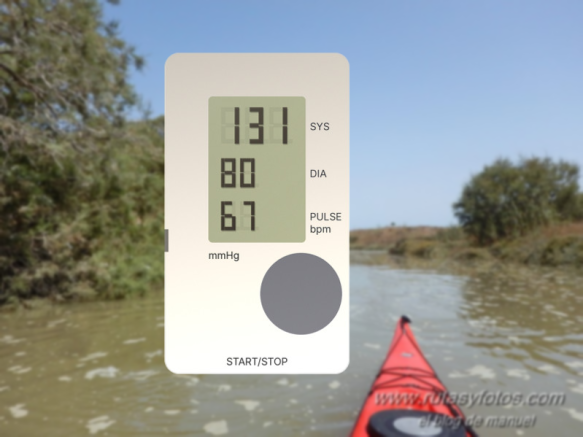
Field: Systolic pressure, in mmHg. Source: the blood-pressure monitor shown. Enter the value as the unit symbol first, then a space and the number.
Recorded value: mmHg 131
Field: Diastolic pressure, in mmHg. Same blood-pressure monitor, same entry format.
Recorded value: mmHg 80
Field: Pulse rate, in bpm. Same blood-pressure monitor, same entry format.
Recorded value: bpm 67
